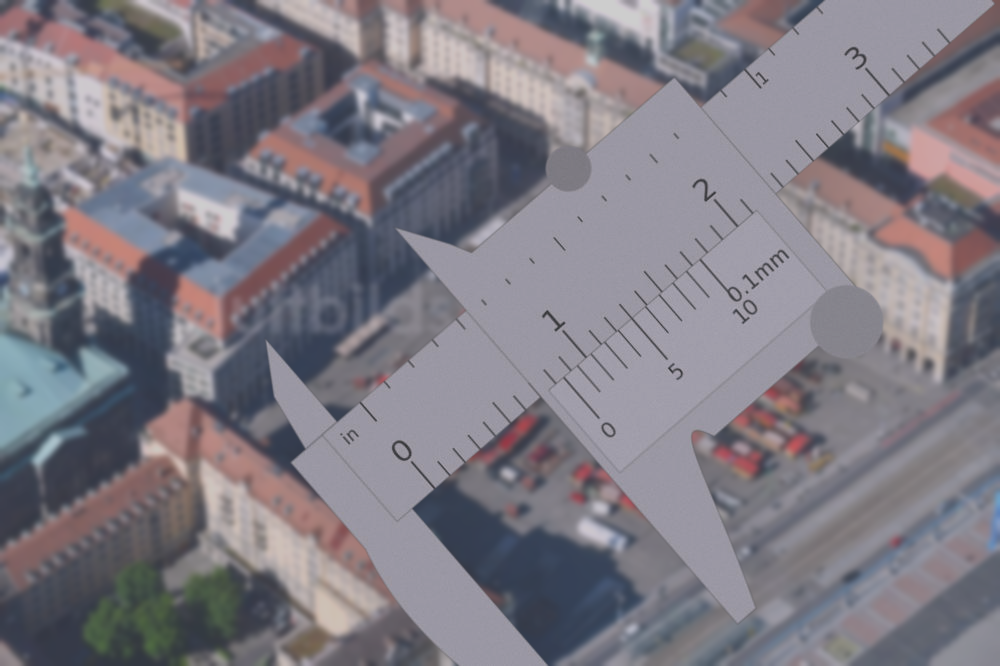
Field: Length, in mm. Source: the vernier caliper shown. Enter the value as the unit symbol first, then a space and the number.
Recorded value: mm 8.5
